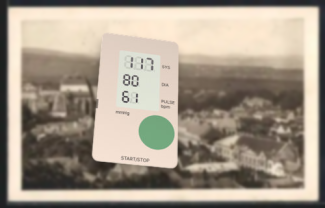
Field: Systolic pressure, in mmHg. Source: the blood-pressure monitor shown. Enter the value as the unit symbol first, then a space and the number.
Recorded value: mmHg 117
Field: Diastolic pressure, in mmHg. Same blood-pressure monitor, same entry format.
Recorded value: mmHg 80
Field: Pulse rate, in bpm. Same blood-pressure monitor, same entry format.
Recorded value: bpm 61
